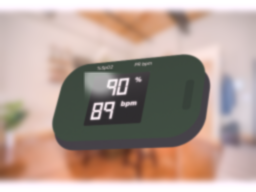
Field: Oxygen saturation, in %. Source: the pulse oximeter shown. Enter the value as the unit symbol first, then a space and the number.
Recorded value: % 90
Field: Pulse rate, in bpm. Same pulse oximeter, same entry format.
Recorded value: bpm 89
